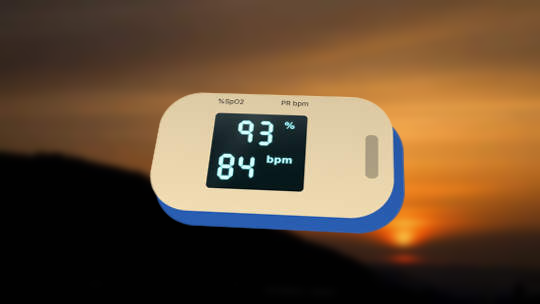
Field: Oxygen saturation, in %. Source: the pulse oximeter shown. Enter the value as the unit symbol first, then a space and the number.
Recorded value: % 93
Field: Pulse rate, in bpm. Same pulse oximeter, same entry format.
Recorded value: bpm 84
